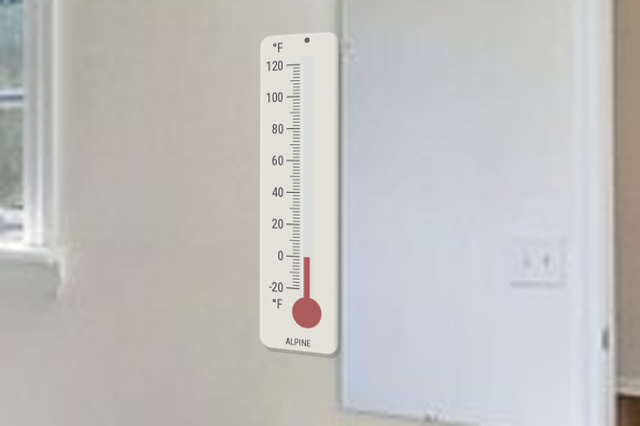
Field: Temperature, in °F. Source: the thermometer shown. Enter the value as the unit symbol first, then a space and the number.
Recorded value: °F 0
